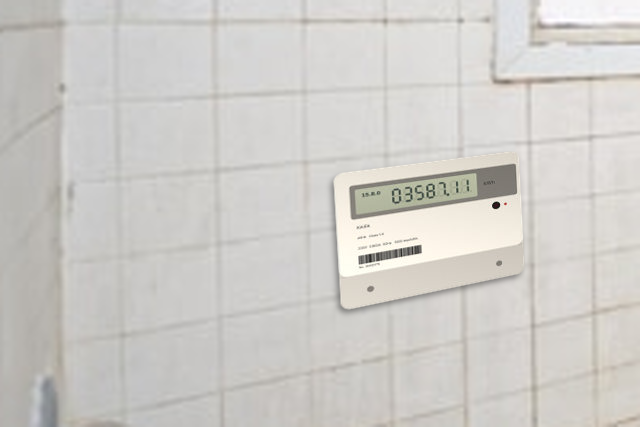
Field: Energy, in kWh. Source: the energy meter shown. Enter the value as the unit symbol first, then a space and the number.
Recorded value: kWh 3587.11
